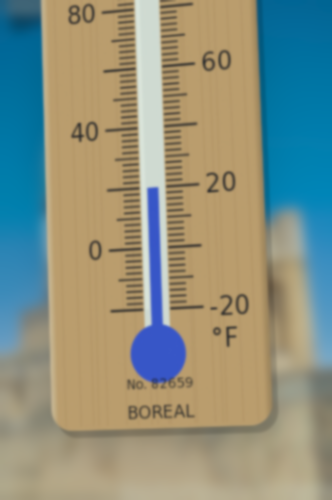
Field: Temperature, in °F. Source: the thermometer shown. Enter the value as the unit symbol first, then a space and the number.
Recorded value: °F 20
